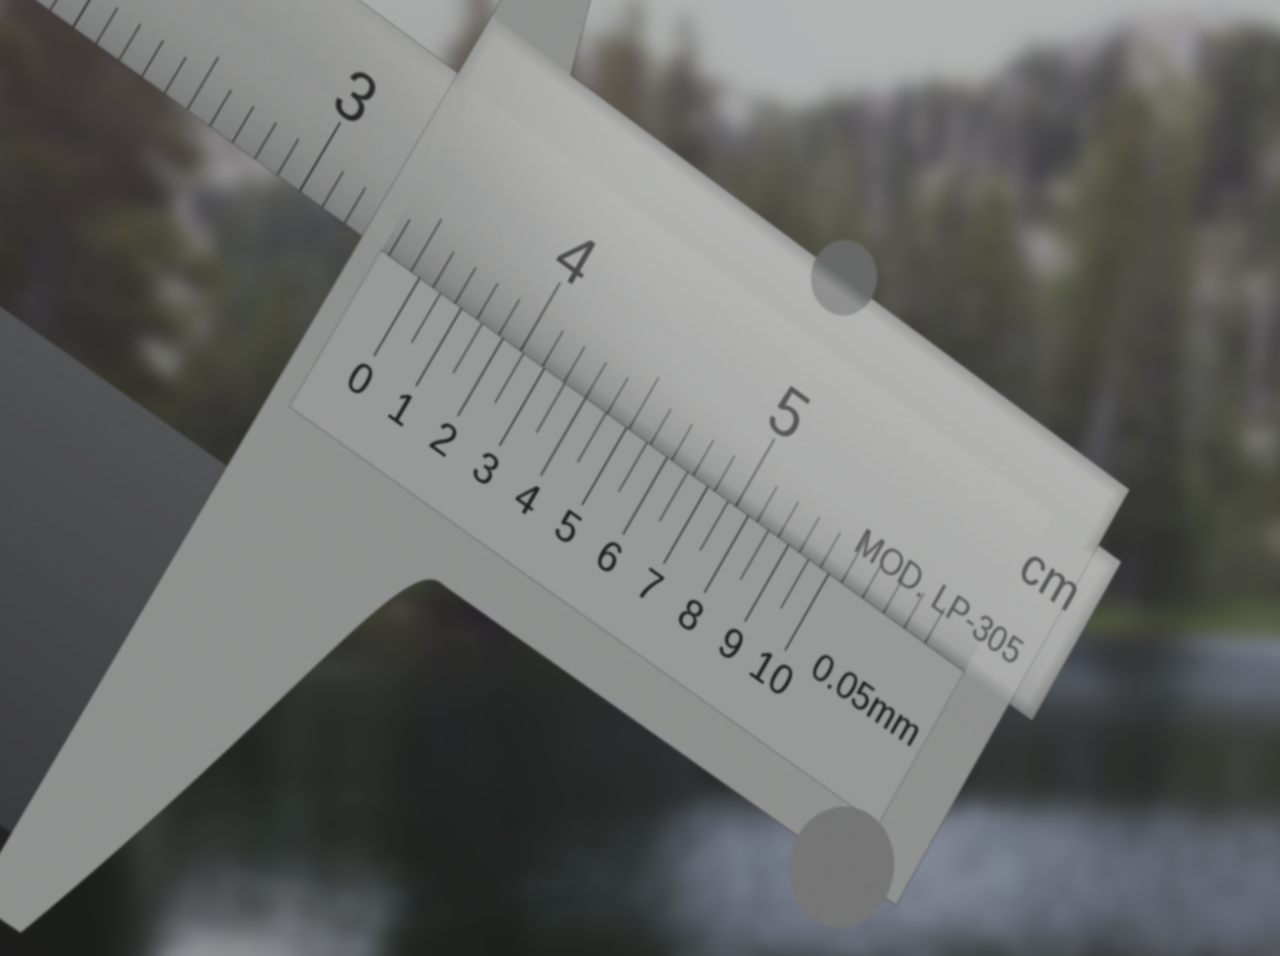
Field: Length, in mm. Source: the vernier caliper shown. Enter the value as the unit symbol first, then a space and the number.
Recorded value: mm 35.4
